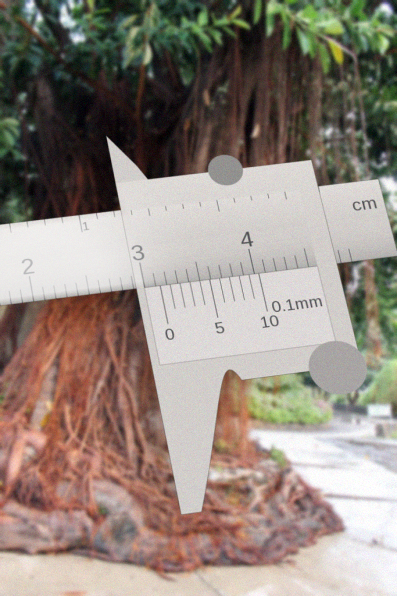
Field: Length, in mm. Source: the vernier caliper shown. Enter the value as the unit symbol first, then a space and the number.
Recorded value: mm 31.4
